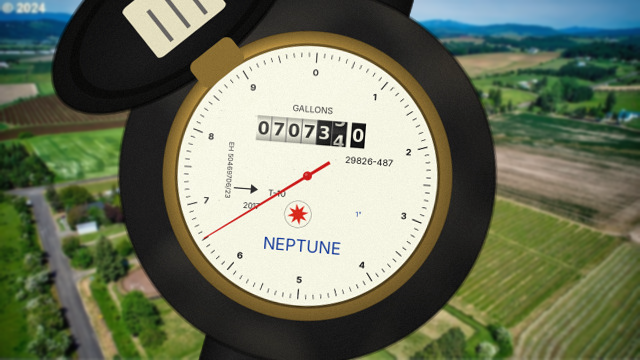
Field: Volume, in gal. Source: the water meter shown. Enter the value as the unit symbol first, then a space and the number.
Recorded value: gal 707336.5
